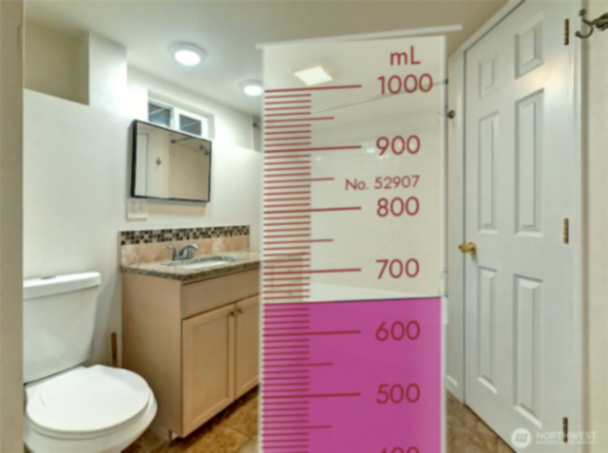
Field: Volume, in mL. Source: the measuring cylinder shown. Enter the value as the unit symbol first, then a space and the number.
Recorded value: mL 650
